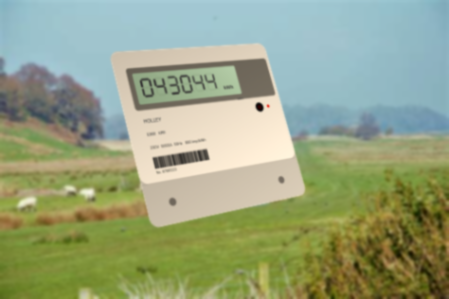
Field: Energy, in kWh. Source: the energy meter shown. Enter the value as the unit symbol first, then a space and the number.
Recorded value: kWh 43044
